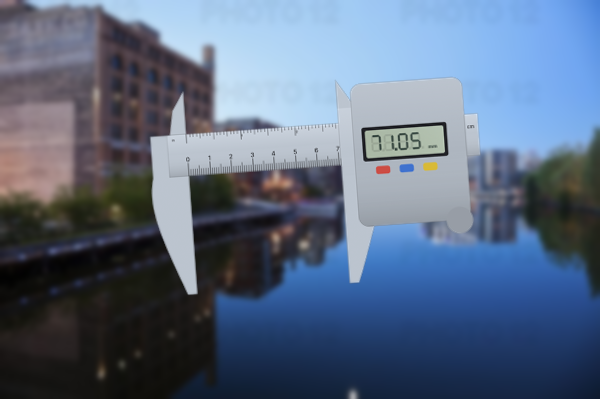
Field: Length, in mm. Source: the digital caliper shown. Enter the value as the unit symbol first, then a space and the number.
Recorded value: mm 71.05
